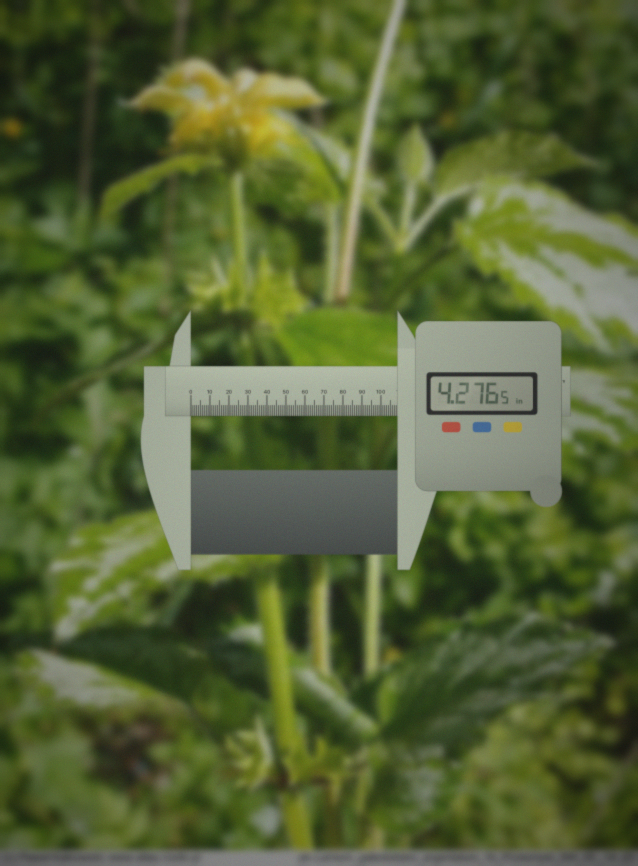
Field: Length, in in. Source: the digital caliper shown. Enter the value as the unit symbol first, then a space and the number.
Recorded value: in 4.2765
